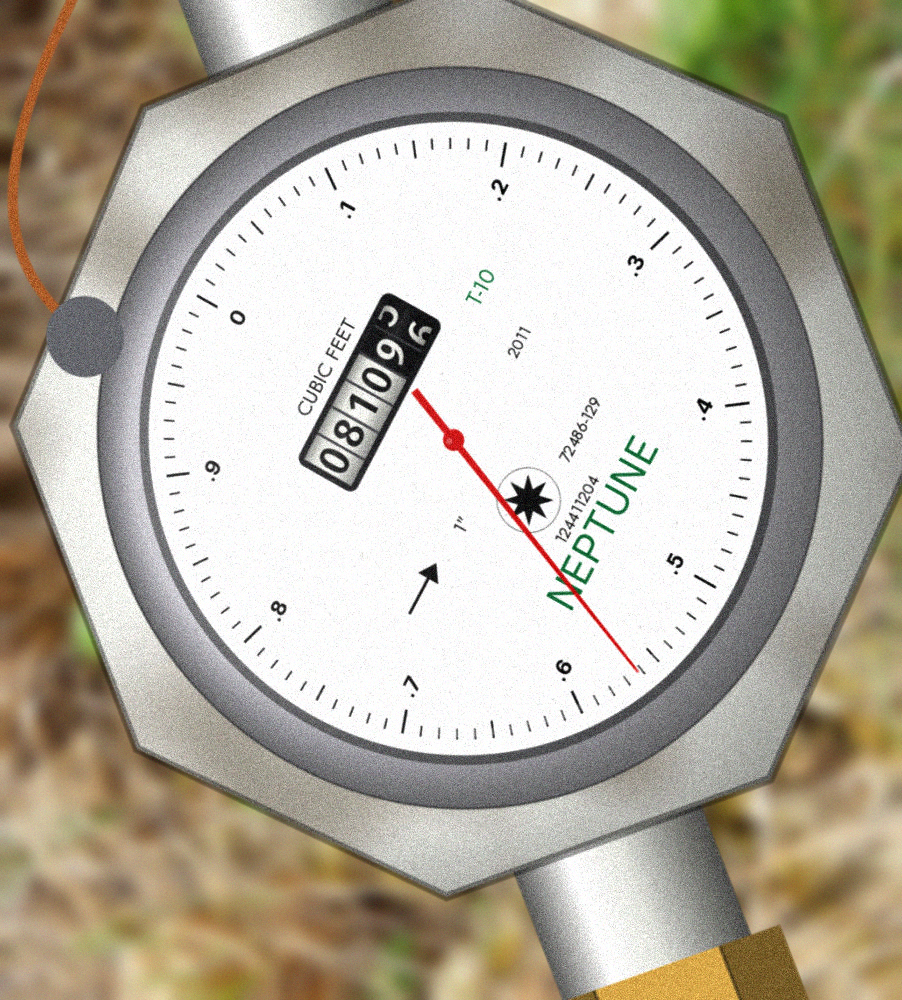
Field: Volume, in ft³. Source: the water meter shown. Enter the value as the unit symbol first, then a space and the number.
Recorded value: ft³ 81095.56
